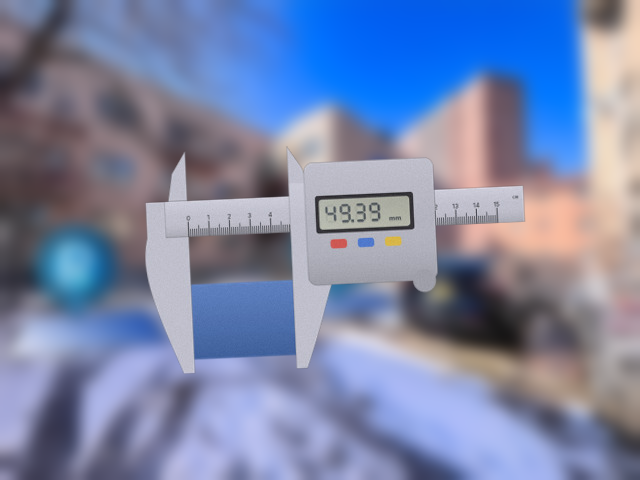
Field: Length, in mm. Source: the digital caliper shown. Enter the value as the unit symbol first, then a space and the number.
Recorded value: mm 49.39
